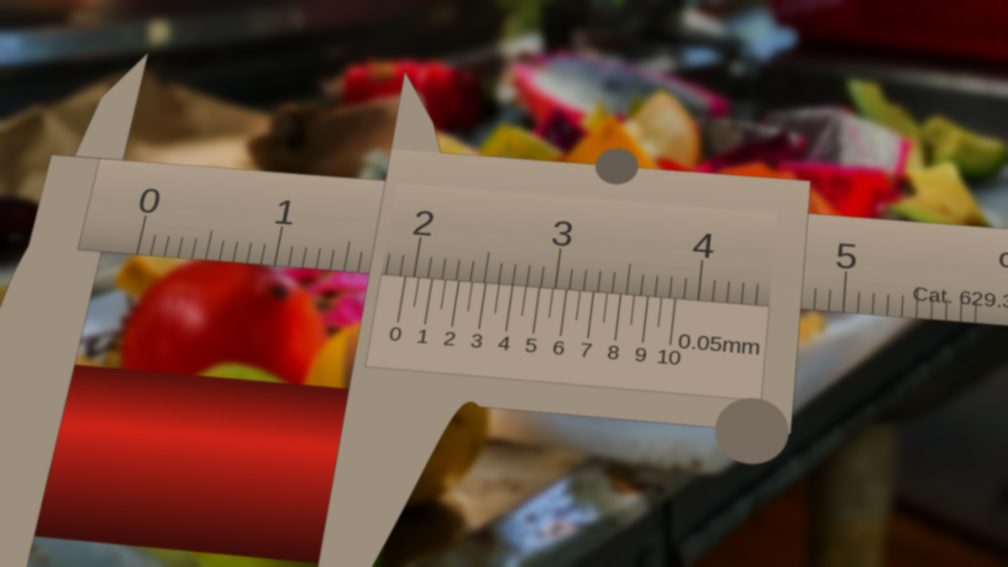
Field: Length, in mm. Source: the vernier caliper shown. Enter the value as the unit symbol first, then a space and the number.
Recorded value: mm 19.4
